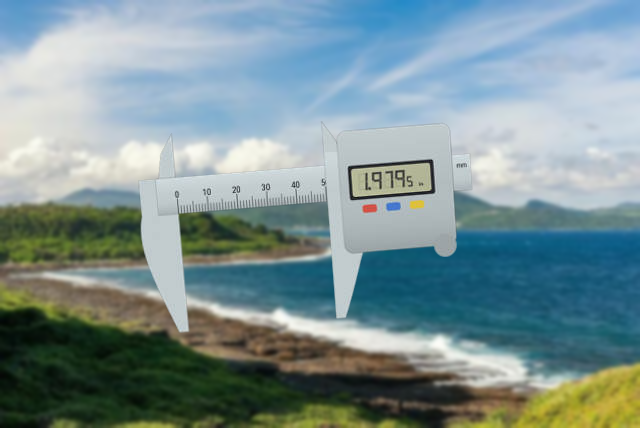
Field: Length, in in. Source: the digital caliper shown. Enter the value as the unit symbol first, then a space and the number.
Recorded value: in 1.9795
